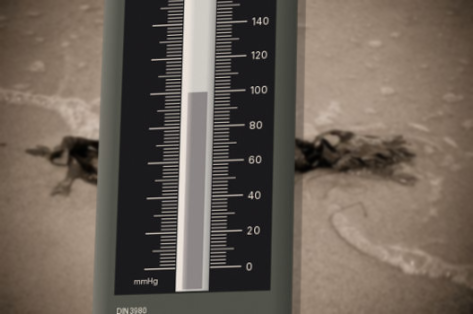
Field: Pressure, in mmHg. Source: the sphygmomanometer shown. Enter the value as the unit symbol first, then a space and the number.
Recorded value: mmHg 100
